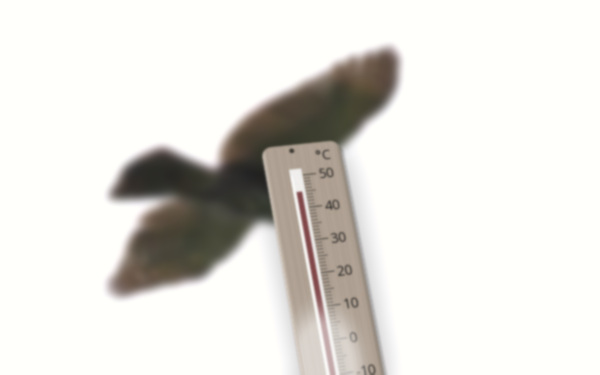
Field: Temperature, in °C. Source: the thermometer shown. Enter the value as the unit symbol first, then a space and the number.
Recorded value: °C 45
